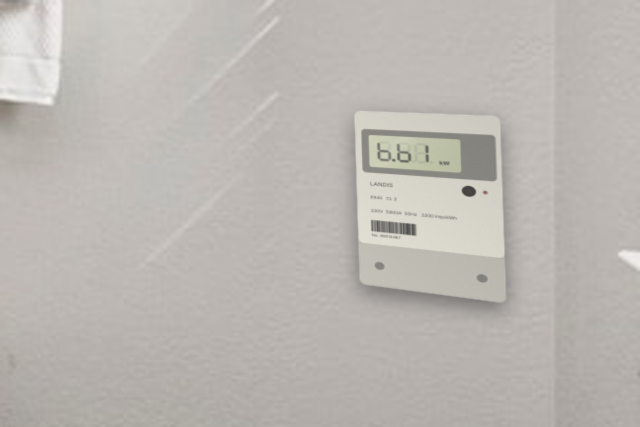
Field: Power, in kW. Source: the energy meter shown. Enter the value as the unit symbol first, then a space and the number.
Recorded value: kW 6.61
